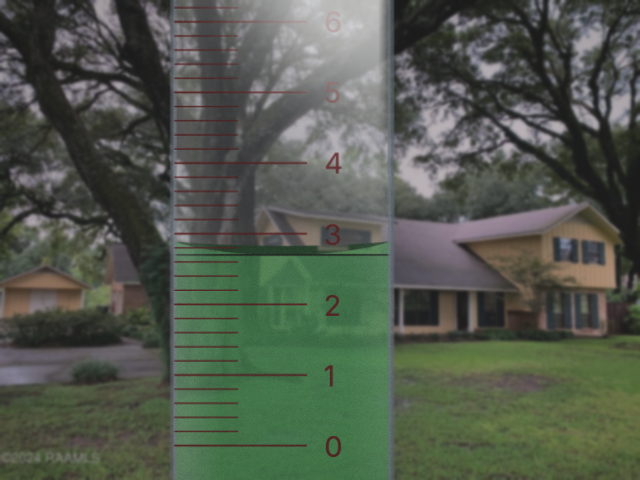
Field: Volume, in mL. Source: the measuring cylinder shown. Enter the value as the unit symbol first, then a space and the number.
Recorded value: mL 2.7
